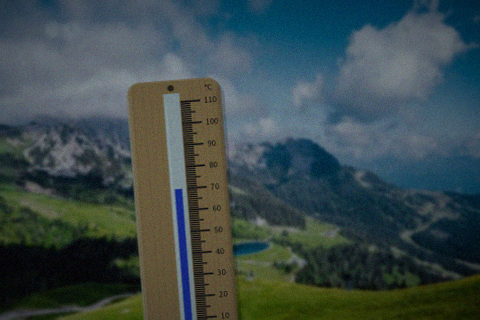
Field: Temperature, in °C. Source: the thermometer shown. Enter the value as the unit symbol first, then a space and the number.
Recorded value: °C 70
